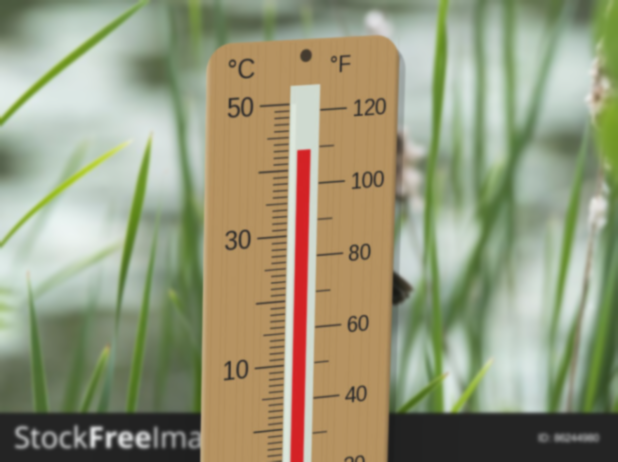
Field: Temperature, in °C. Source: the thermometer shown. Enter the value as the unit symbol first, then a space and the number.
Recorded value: °C 43
